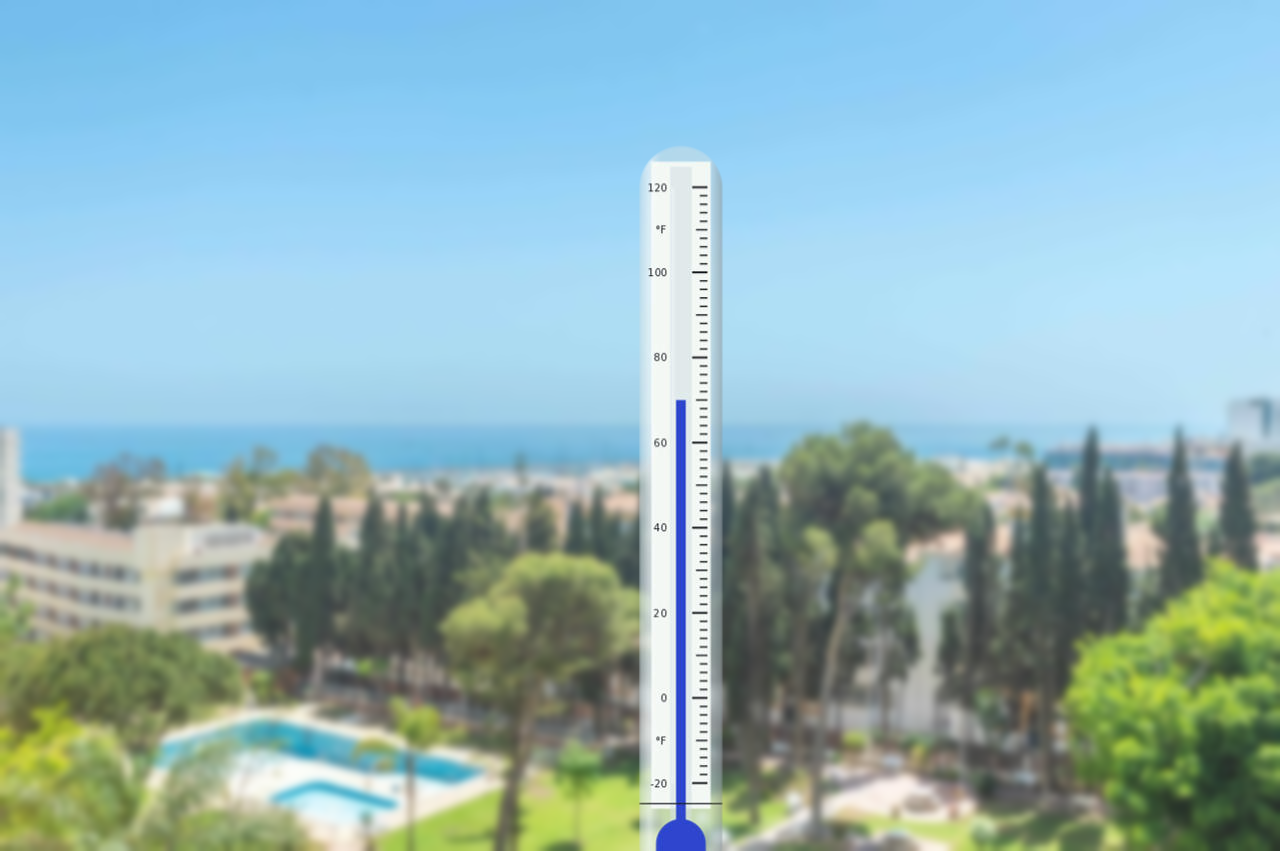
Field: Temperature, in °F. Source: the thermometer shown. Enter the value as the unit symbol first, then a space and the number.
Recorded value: °F 70
